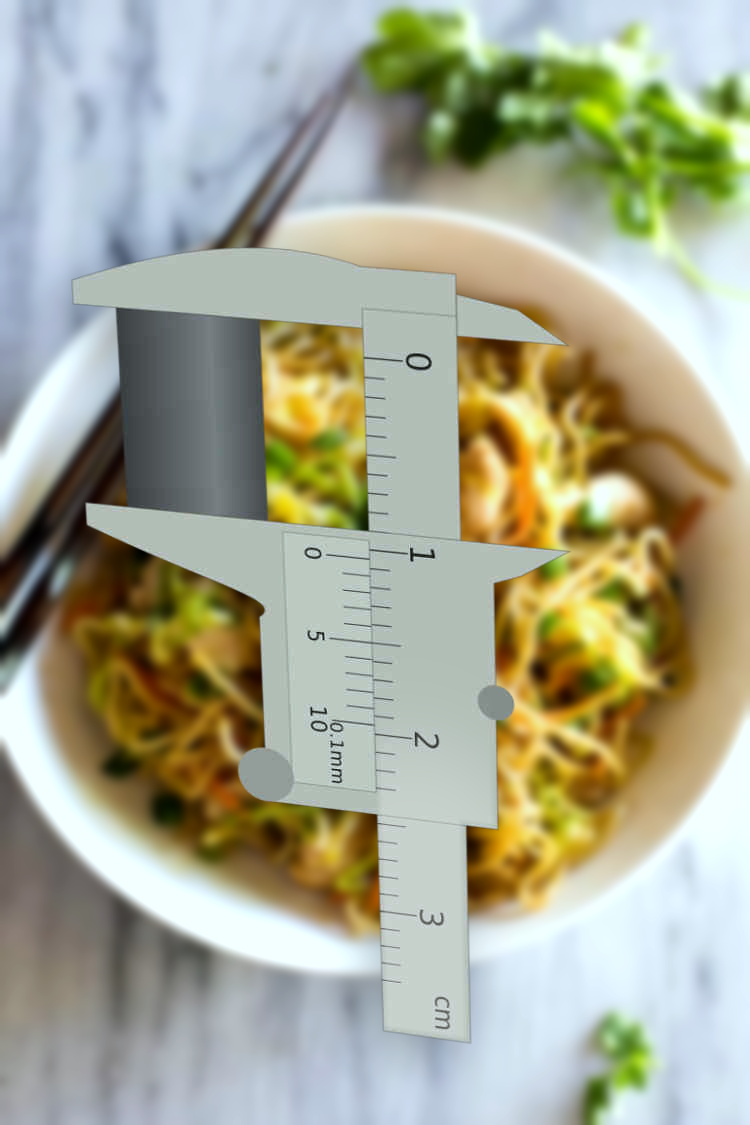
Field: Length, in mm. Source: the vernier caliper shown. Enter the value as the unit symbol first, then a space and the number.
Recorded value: mm 10.5
